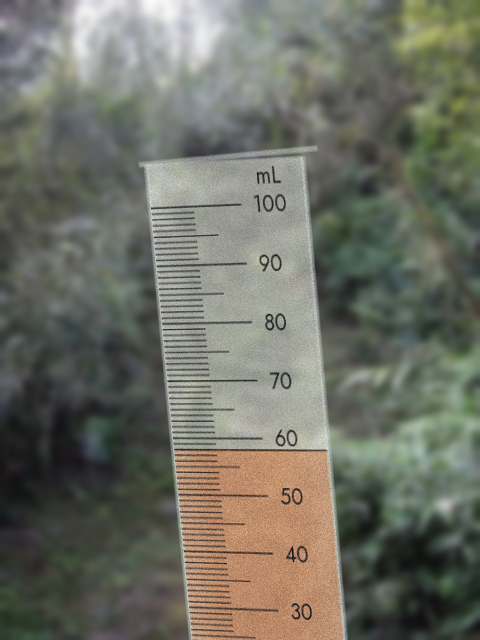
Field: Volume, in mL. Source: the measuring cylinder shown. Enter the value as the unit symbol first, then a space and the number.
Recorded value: mL 58
